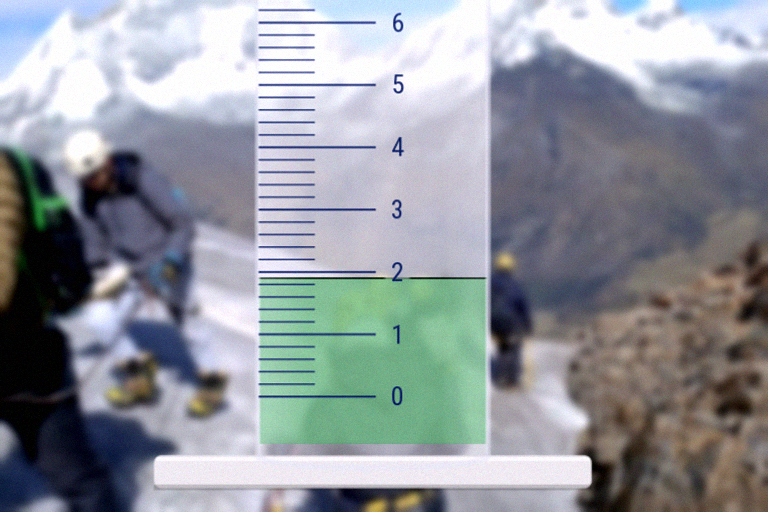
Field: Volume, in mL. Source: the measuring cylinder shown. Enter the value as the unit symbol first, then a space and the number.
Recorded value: mL 1.9
